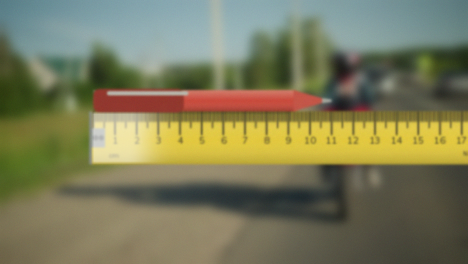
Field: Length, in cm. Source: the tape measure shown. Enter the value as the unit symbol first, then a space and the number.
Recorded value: cm 11
